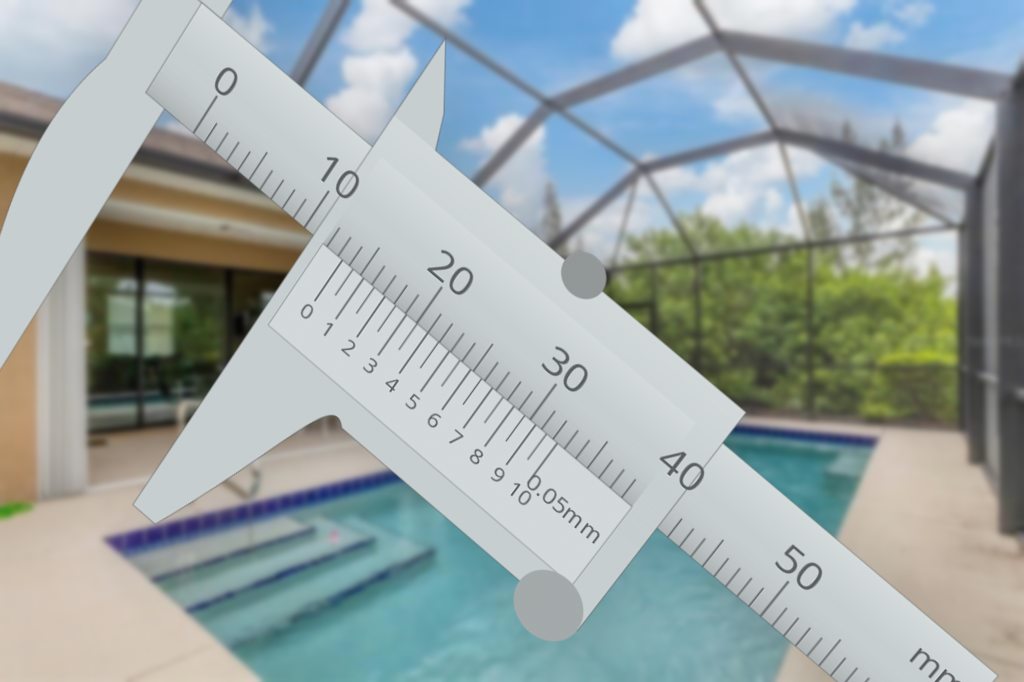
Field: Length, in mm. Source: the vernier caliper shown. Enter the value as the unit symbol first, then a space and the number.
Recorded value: mm 13.4
